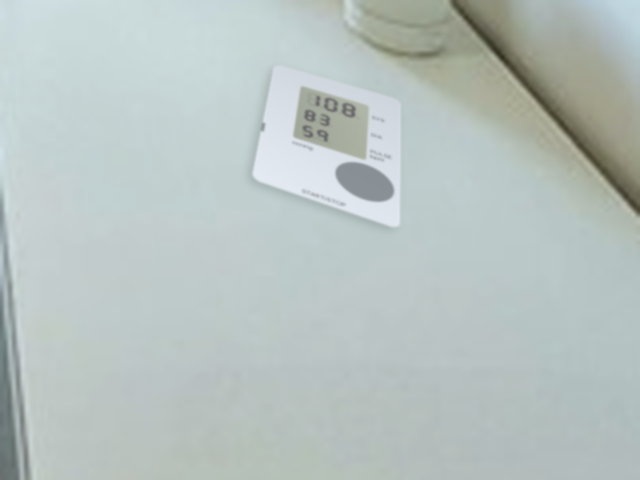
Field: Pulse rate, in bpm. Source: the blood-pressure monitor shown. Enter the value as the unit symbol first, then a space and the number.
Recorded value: bpm 59
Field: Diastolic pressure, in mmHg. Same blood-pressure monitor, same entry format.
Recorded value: mmHg 83
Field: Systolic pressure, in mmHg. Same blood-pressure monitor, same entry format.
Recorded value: mmHg 108
